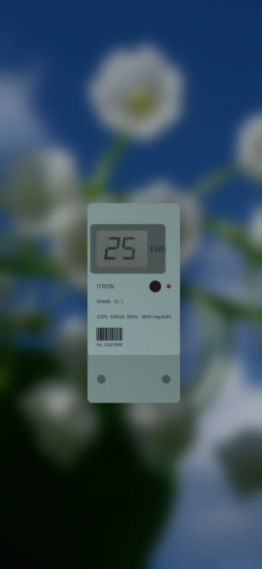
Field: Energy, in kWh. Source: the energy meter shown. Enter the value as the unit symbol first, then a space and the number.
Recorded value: kWh 25
